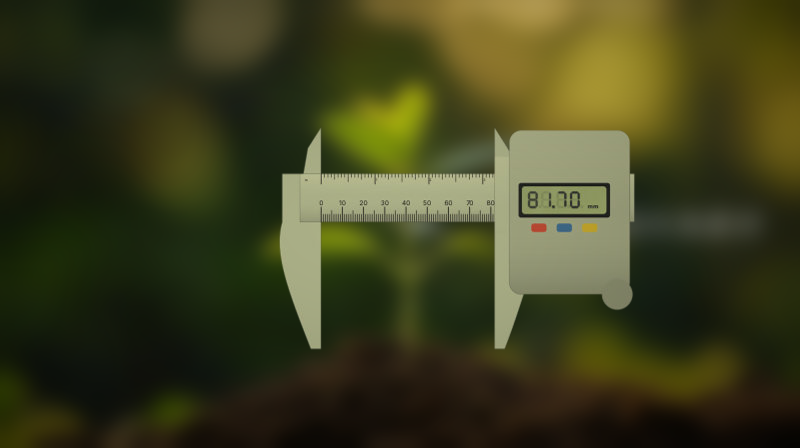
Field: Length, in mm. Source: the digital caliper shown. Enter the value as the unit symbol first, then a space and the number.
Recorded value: mm 81.70
